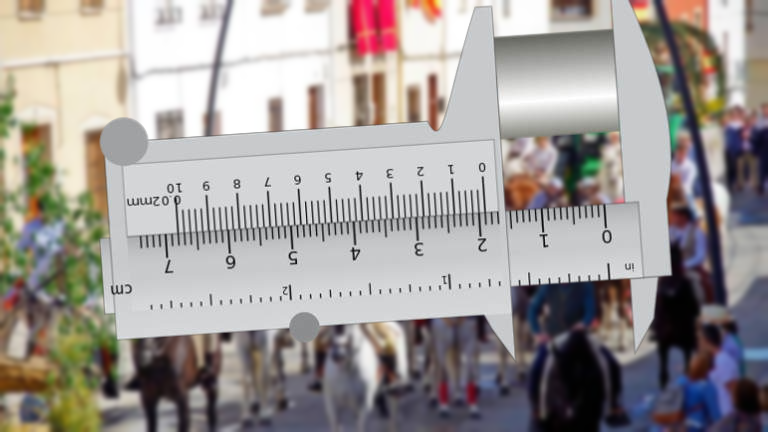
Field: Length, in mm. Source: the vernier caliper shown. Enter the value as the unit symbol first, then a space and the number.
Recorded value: mm 19.0
